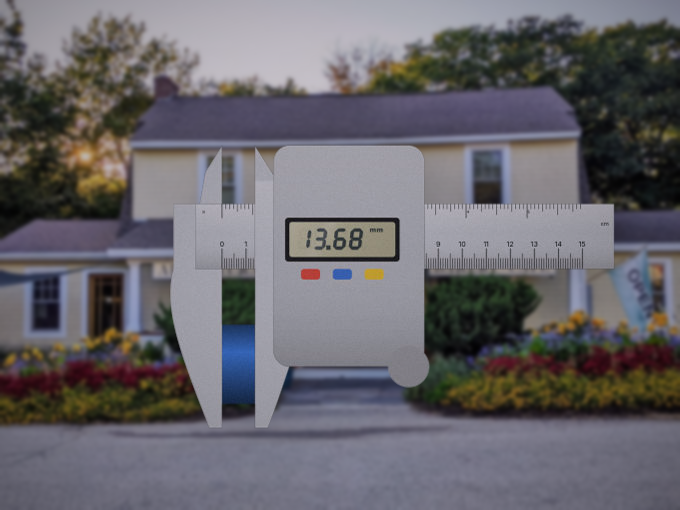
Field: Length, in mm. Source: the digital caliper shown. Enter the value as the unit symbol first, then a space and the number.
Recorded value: mm 13.68
